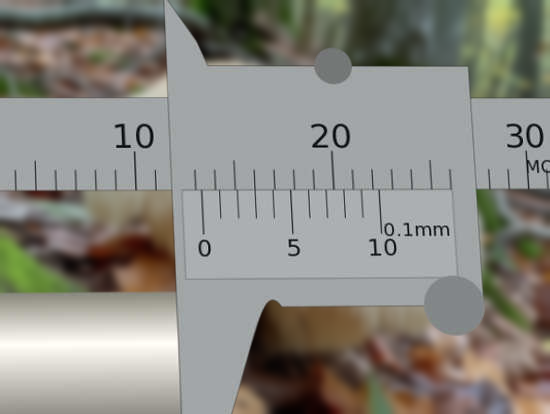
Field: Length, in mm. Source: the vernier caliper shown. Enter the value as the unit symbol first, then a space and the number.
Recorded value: mm 13.3
